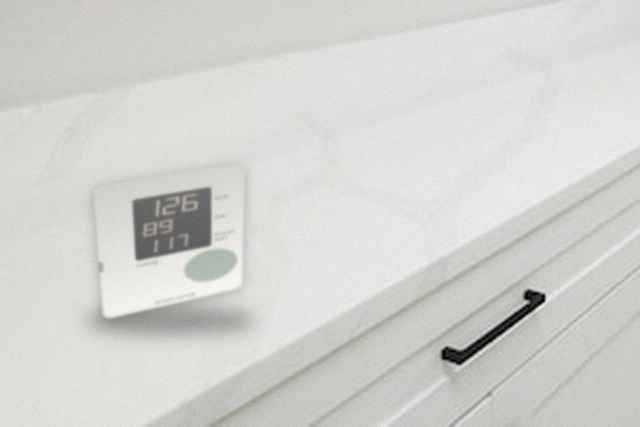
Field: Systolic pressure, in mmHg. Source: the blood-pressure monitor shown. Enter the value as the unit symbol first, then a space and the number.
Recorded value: mmHg 126
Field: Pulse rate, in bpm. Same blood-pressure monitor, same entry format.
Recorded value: bpm 117
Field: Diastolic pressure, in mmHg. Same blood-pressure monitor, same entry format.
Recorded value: mmHg 89
